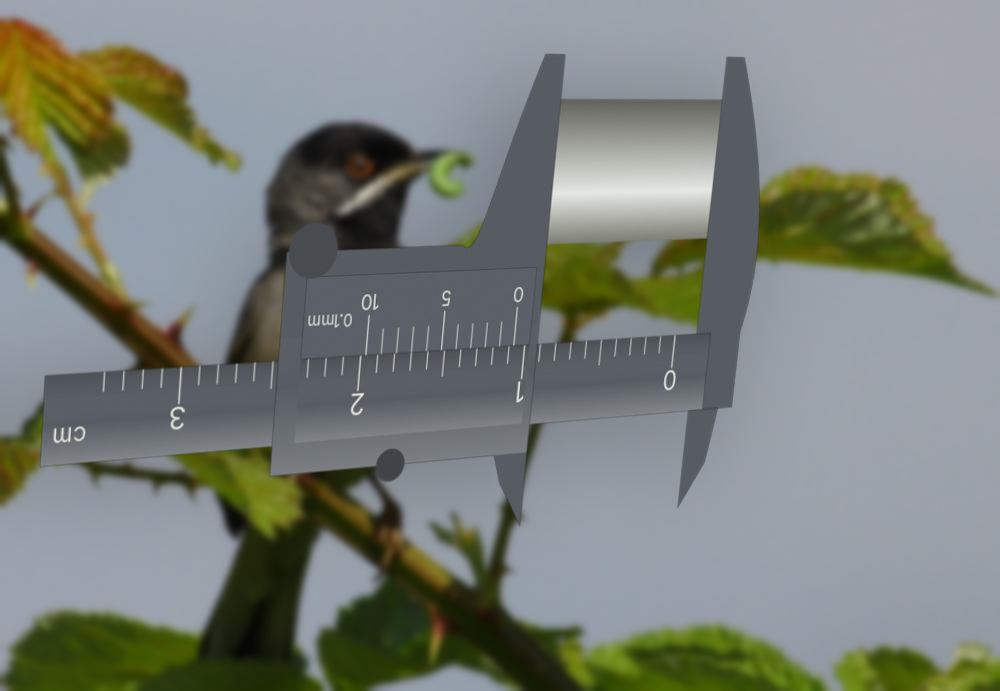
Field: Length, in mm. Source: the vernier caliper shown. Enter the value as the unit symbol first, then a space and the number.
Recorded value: mm 10.7
